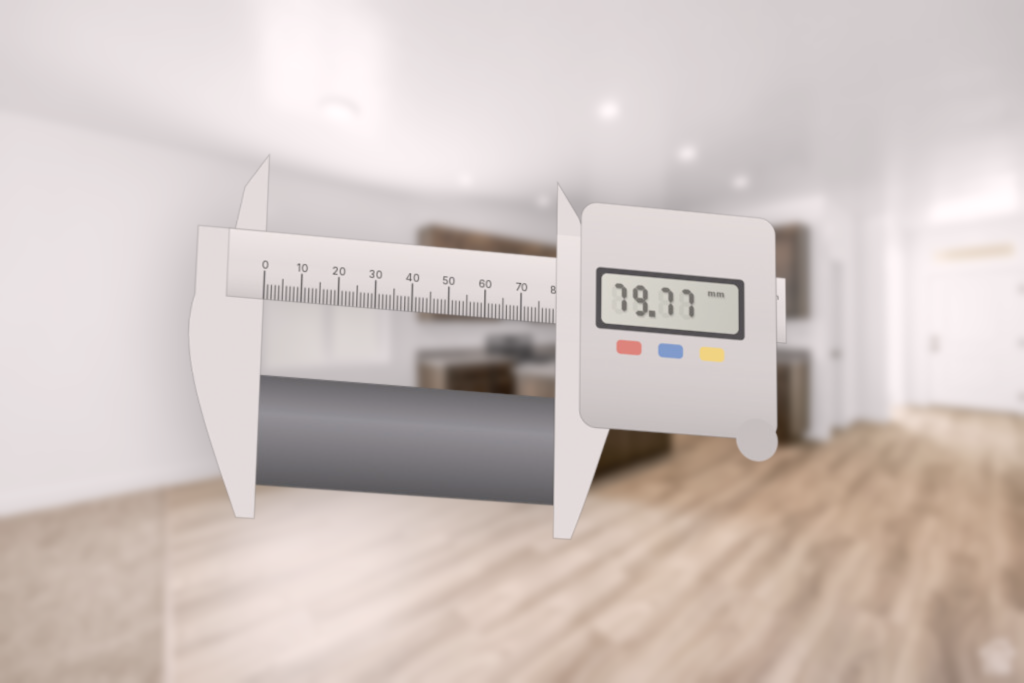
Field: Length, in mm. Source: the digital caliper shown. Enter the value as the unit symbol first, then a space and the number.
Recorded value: mm 79.77
